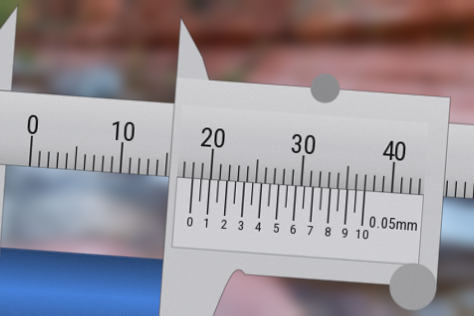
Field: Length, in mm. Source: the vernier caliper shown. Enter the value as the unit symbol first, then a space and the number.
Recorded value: mm 18.0
